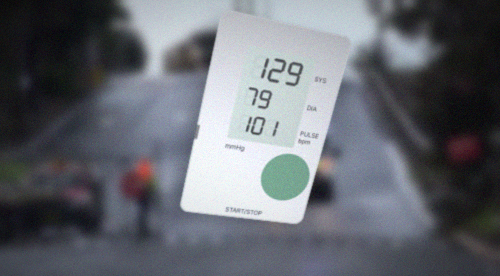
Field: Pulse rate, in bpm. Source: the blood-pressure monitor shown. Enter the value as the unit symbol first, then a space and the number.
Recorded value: bpm 101
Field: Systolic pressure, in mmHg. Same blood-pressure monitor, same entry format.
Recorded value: mmHg 129
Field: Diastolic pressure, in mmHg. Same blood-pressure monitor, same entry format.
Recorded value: mmHg 79
